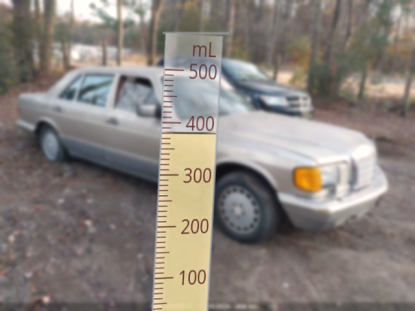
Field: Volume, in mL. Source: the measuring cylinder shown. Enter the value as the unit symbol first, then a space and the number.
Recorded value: mL 380
